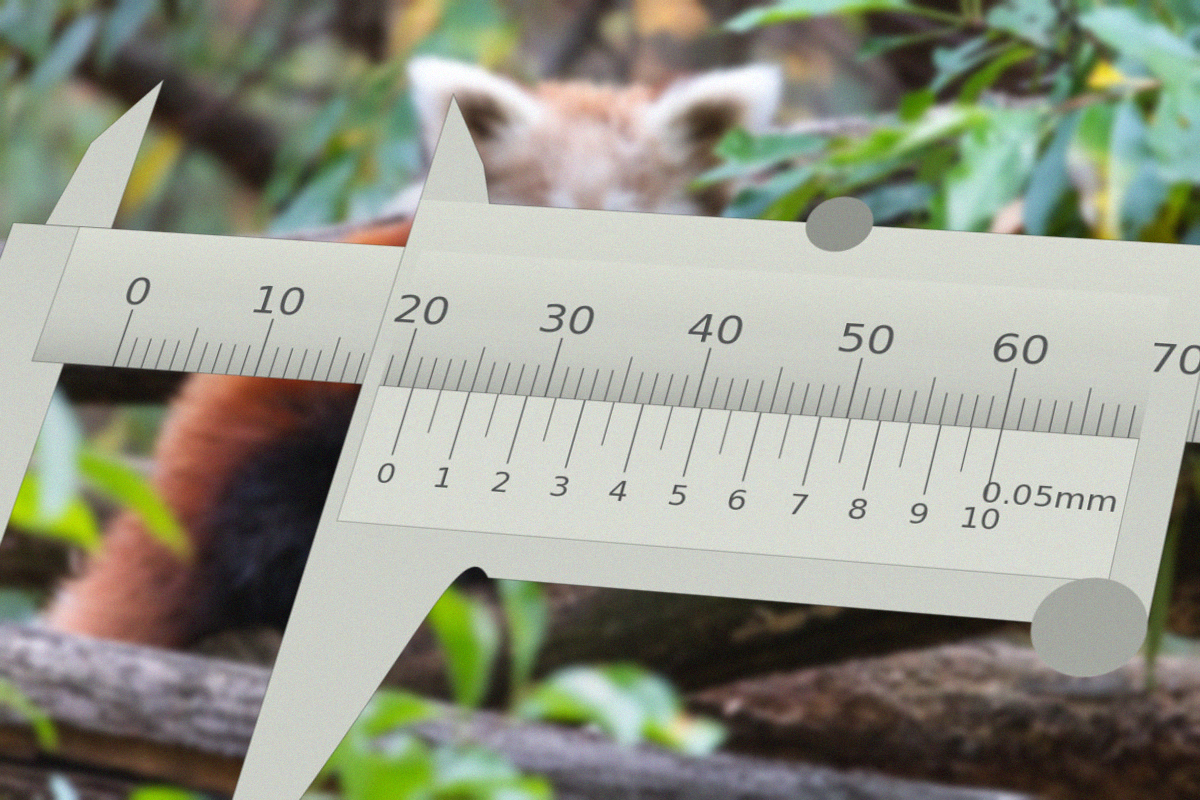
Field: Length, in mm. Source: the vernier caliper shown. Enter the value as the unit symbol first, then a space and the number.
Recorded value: mm 21.0
